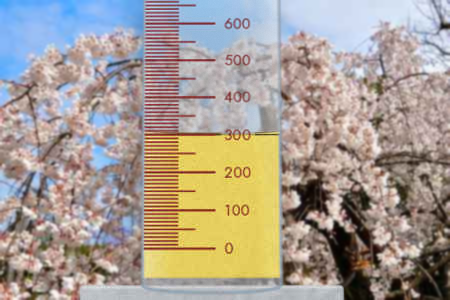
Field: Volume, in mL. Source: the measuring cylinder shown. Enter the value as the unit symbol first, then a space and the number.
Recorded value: mL 300
